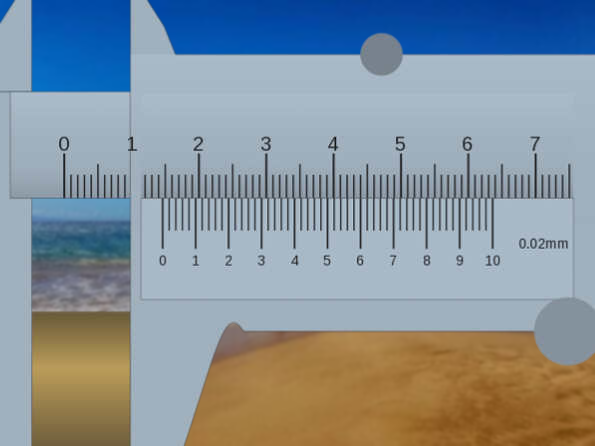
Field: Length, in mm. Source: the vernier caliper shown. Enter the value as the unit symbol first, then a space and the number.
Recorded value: mm 14.6
